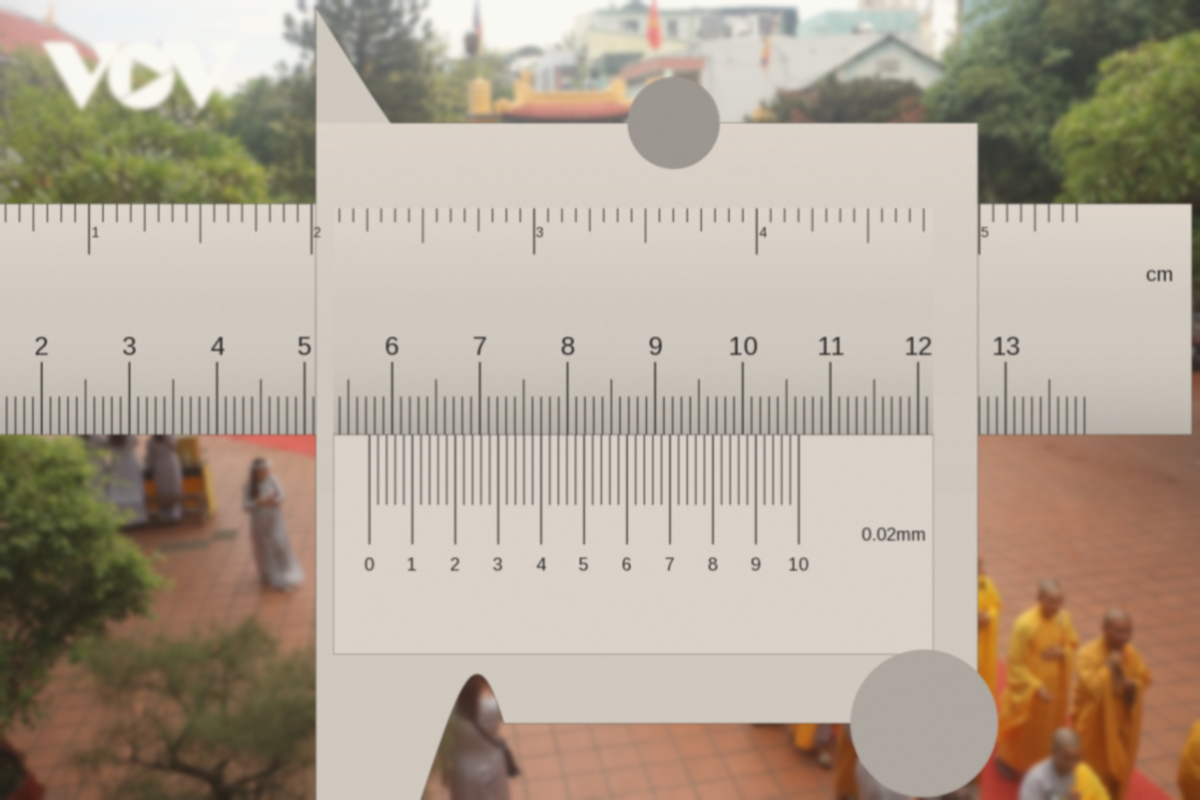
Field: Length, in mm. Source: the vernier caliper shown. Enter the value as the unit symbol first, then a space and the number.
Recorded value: mm 57.4
